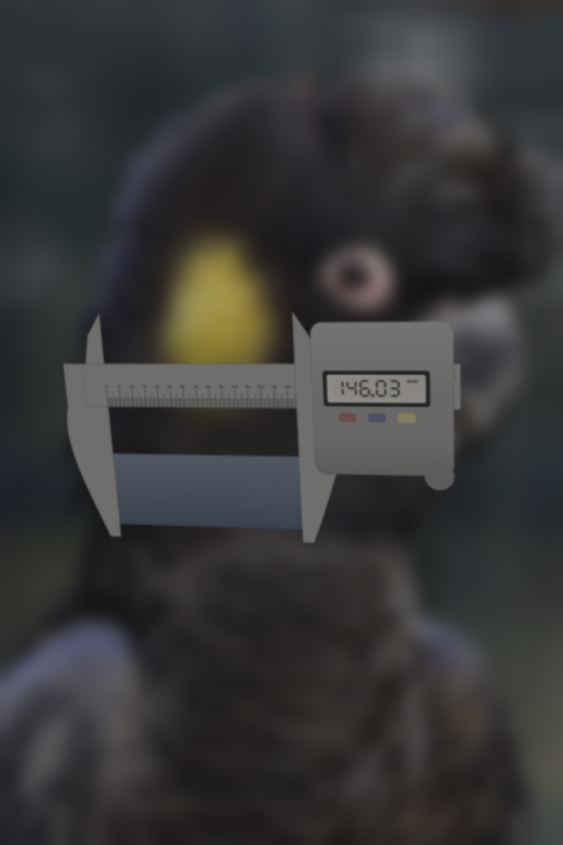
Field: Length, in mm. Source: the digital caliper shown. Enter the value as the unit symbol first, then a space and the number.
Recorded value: mm 146.03
